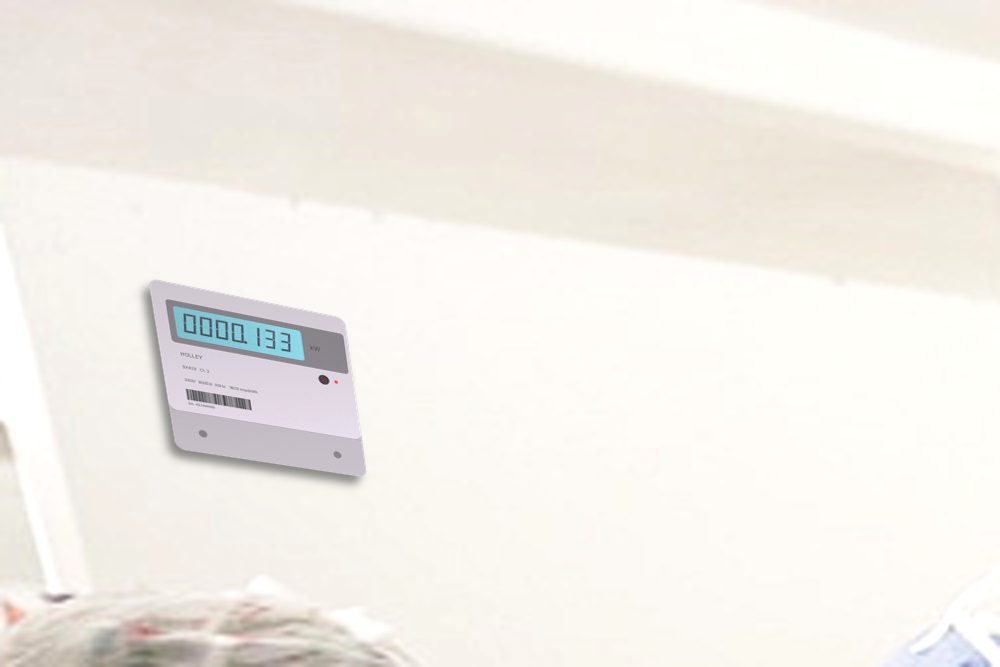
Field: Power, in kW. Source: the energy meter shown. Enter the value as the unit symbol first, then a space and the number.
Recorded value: kW 0.133
